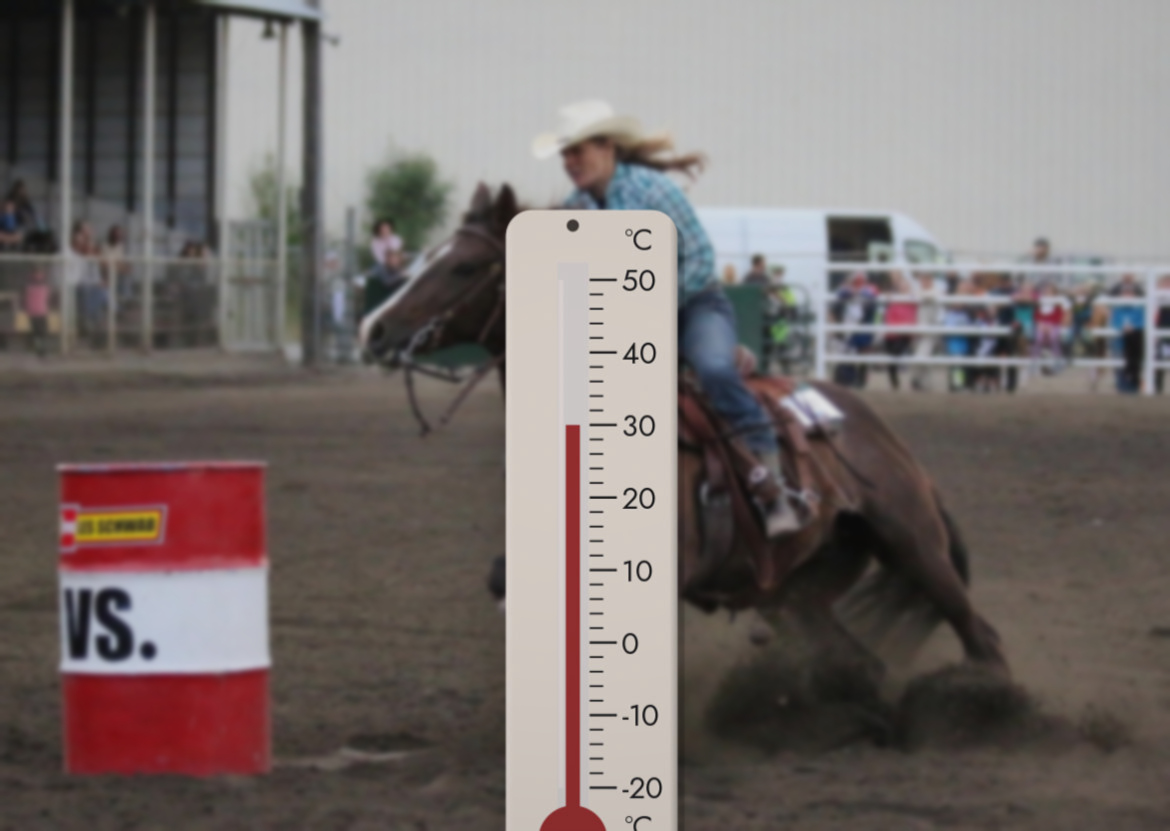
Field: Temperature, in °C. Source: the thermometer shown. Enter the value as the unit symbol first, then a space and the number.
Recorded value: °C 30
